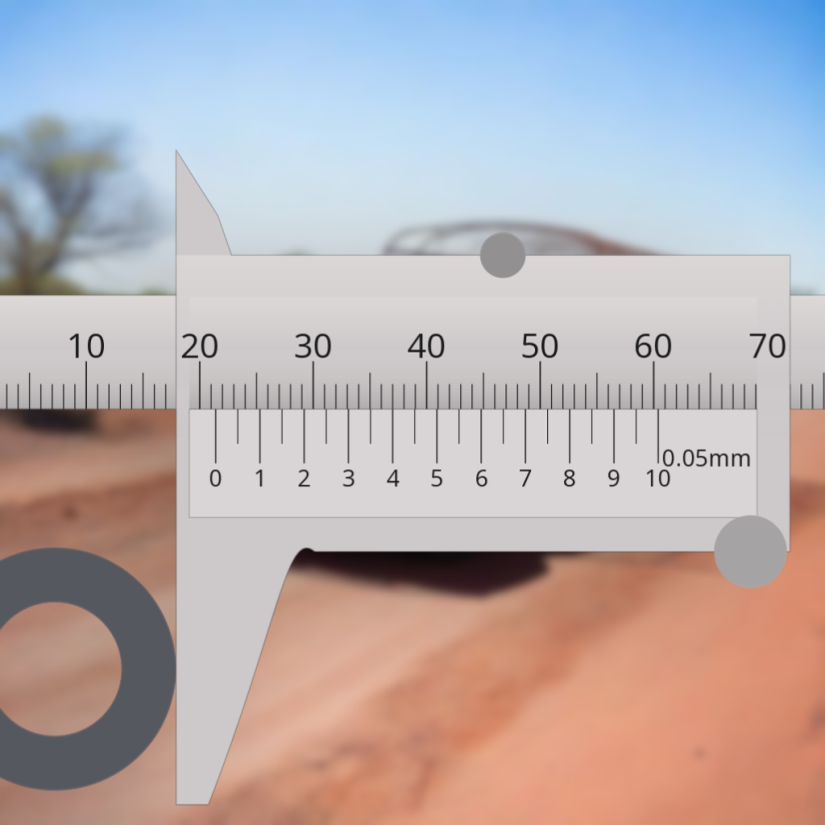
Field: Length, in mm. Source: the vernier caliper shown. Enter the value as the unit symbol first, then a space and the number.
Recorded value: mm 21.4
